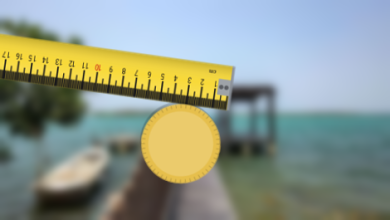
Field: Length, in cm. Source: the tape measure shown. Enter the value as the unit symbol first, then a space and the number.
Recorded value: cm 6
